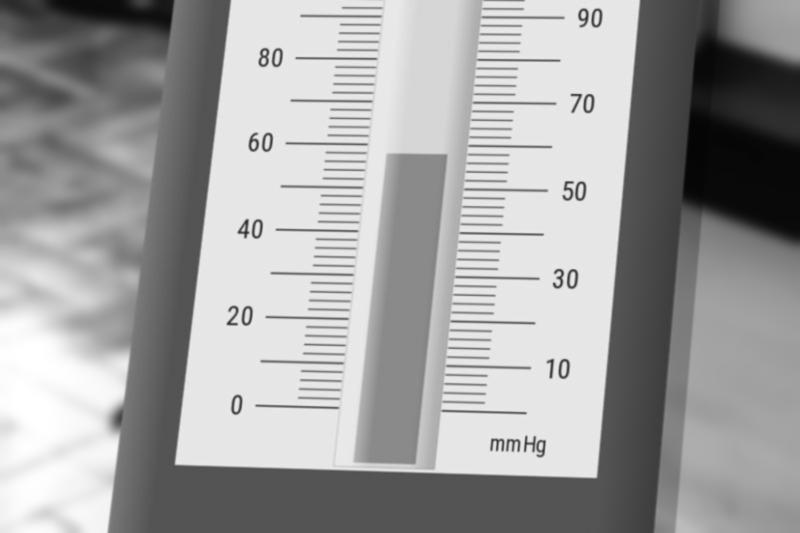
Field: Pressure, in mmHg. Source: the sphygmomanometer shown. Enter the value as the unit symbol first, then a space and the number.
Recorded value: mmHg 58
